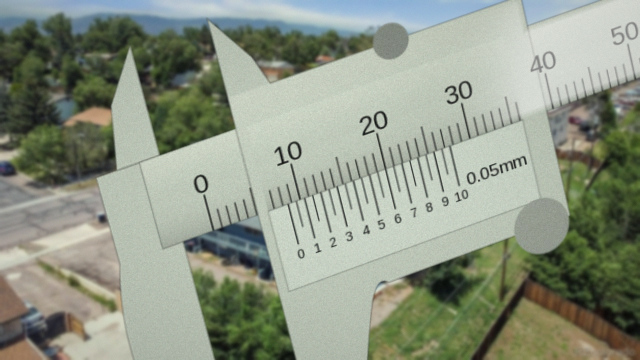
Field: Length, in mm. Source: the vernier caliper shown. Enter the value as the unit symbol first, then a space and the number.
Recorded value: mm 8.6
